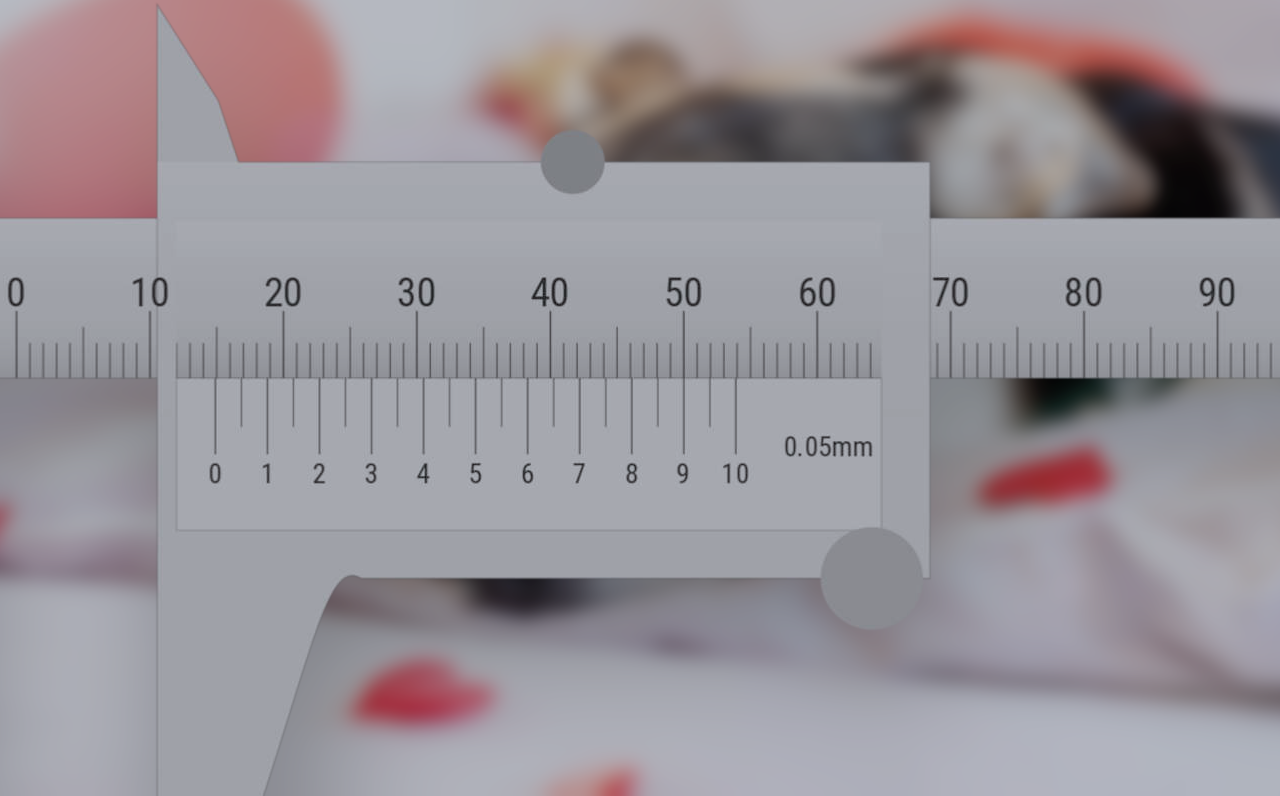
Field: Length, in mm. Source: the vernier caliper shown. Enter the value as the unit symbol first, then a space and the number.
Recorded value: mm 14.9
